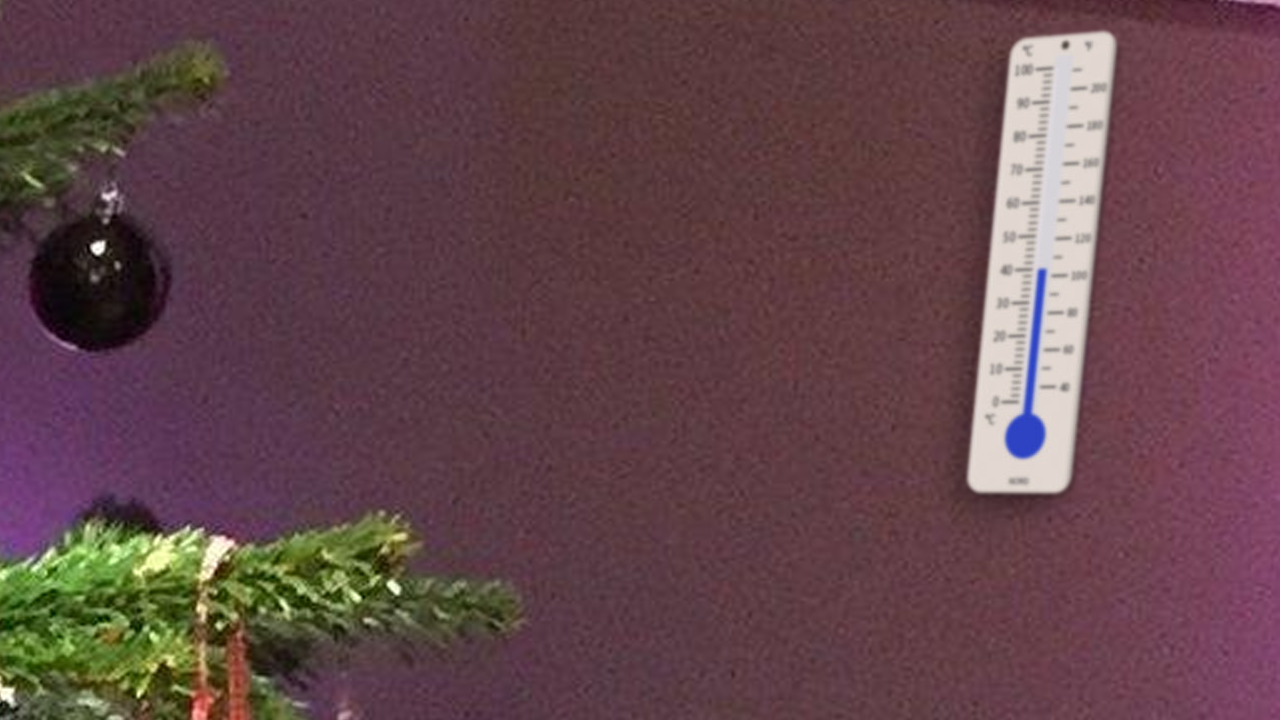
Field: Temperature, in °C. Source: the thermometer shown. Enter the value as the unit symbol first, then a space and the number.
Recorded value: °C 40
